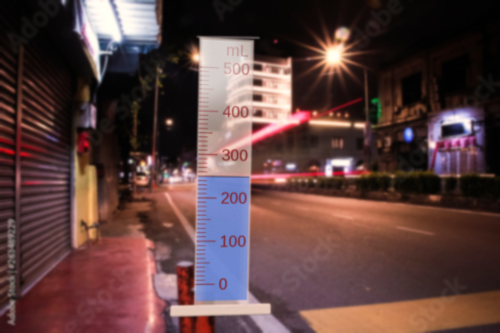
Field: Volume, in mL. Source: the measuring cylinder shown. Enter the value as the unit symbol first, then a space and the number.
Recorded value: mL 250
